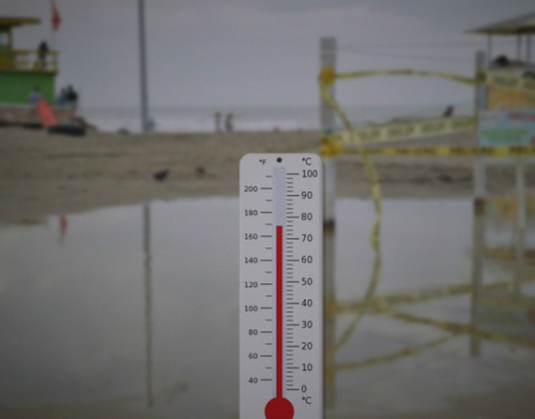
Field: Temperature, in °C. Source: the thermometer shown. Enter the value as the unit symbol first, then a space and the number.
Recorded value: °C 76
